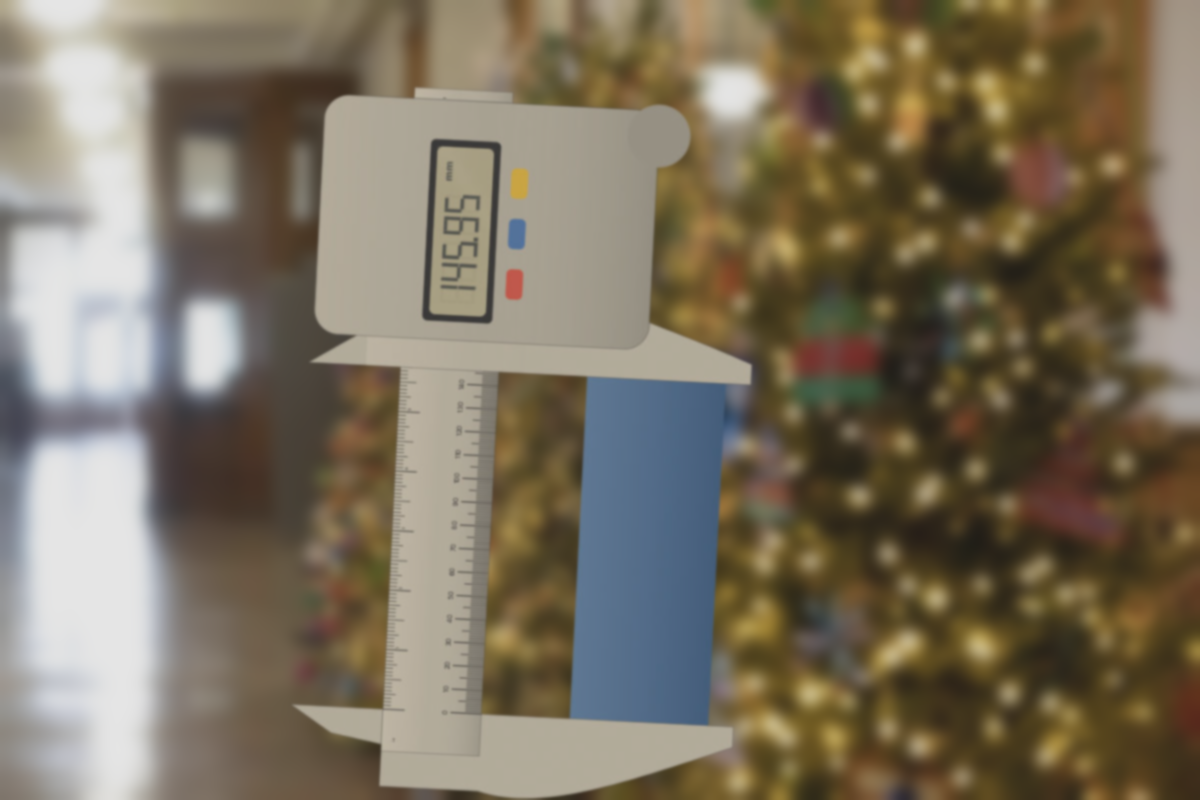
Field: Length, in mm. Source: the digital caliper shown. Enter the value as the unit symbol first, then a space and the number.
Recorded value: mm 145.95
